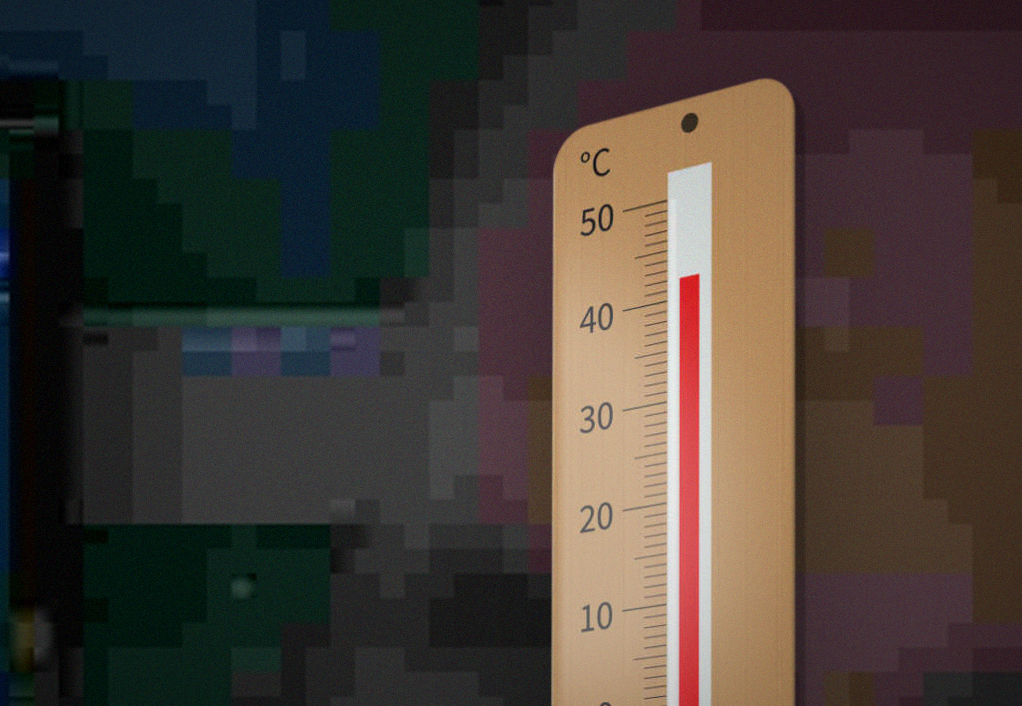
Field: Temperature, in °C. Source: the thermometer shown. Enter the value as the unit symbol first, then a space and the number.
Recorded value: °C 42
